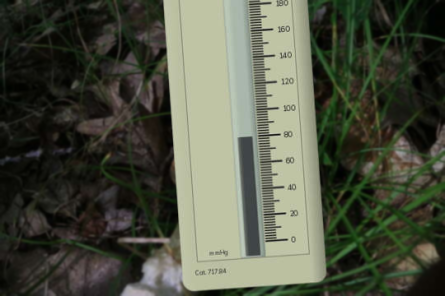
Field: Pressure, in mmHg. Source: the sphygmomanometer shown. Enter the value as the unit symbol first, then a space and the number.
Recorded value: mmHg 80
